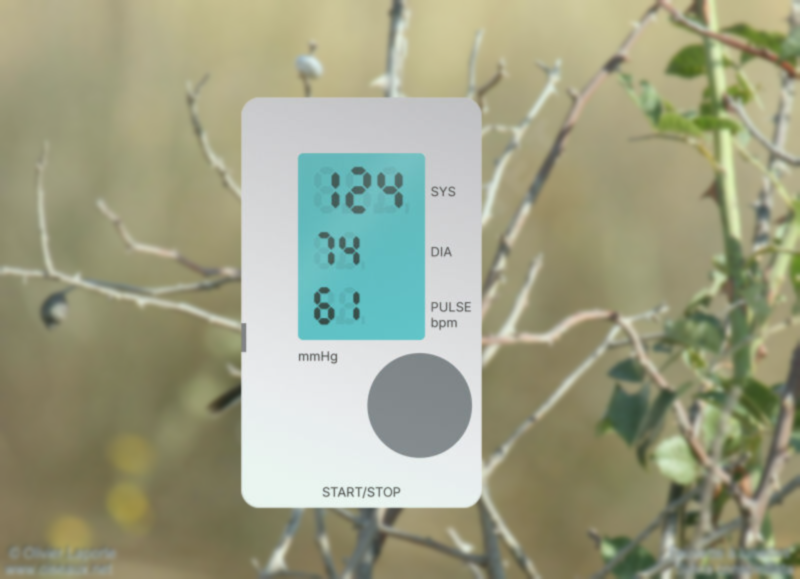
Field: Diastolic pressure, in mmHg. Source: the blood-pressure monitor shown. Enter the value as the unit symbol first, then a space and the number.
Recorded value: mmHg 74
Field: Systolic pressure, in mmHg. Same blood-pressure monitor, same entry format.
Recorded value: mmHg 124
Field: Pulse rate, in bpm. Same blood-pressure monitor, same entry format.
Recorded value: bpm 61
